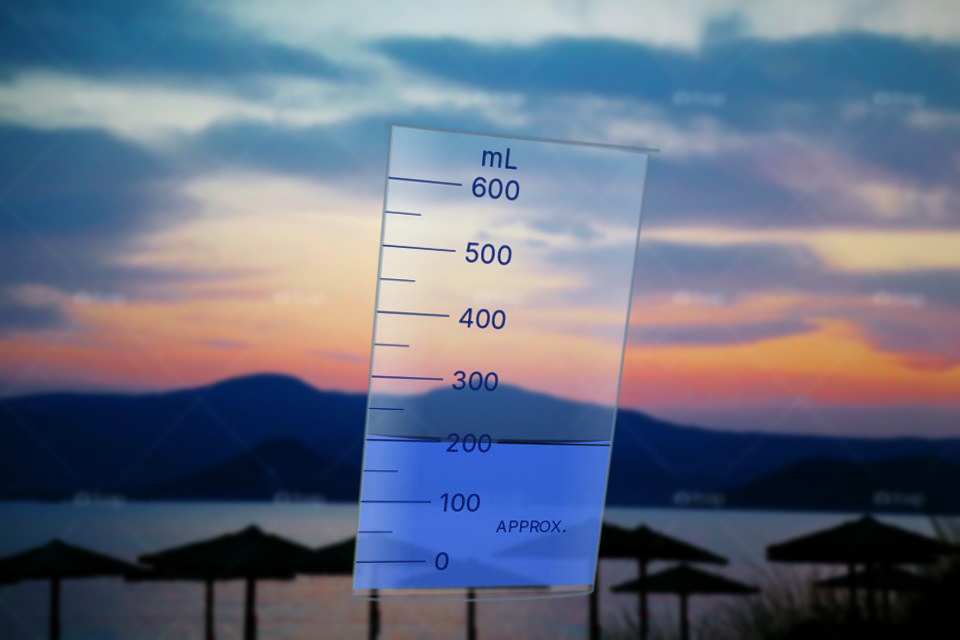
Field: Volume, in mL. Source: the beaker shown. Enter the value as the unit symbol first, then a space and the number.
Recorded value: mL 200
